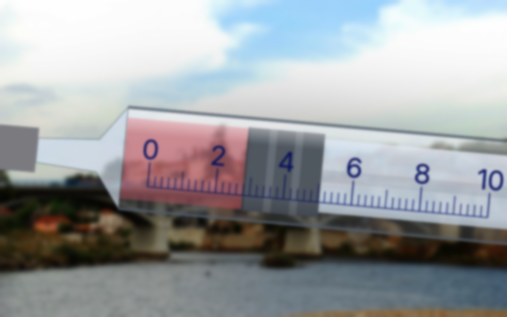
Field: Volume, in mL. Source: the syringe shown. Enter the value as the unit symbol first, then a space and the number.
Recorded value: mL 2.8
